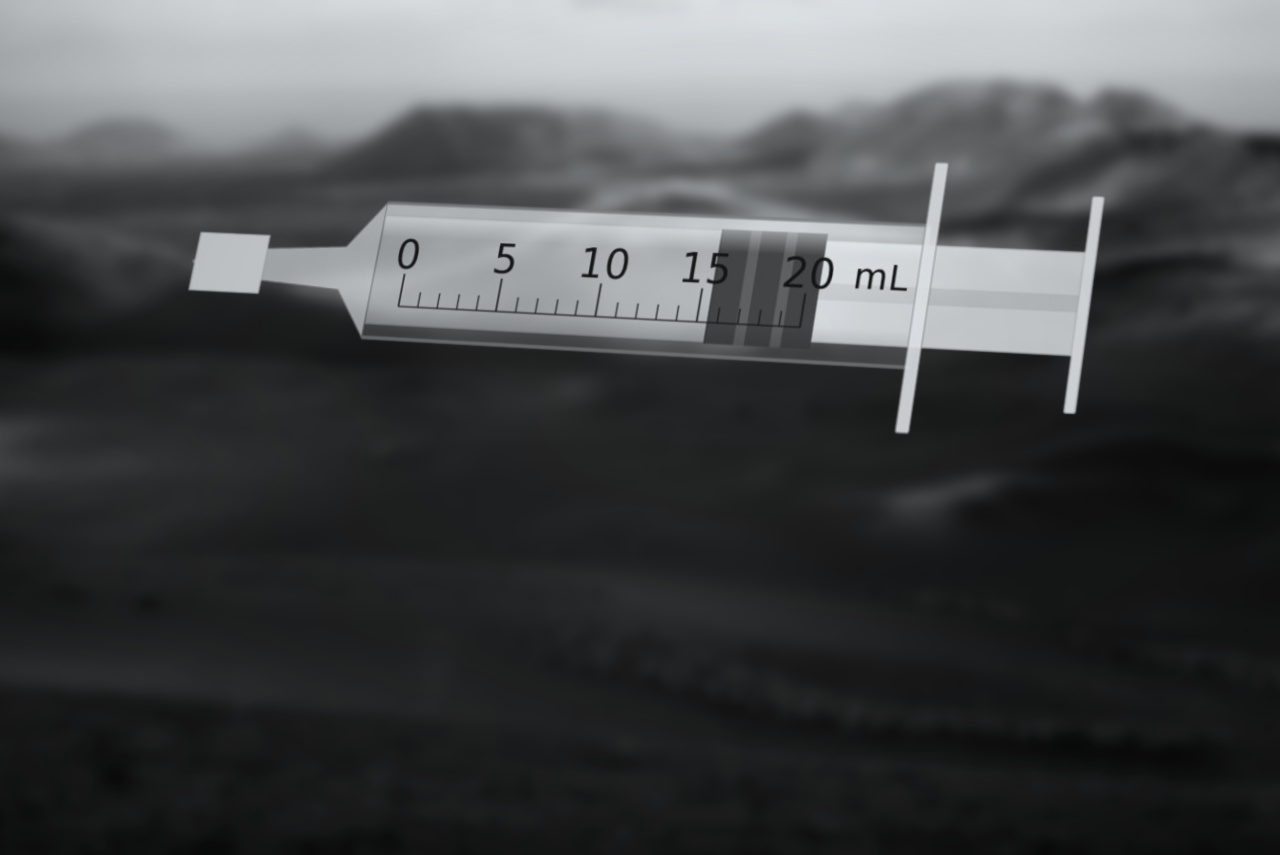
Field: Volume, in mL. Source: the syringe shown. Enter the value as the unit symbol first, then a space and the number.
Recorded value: mL 15.5
